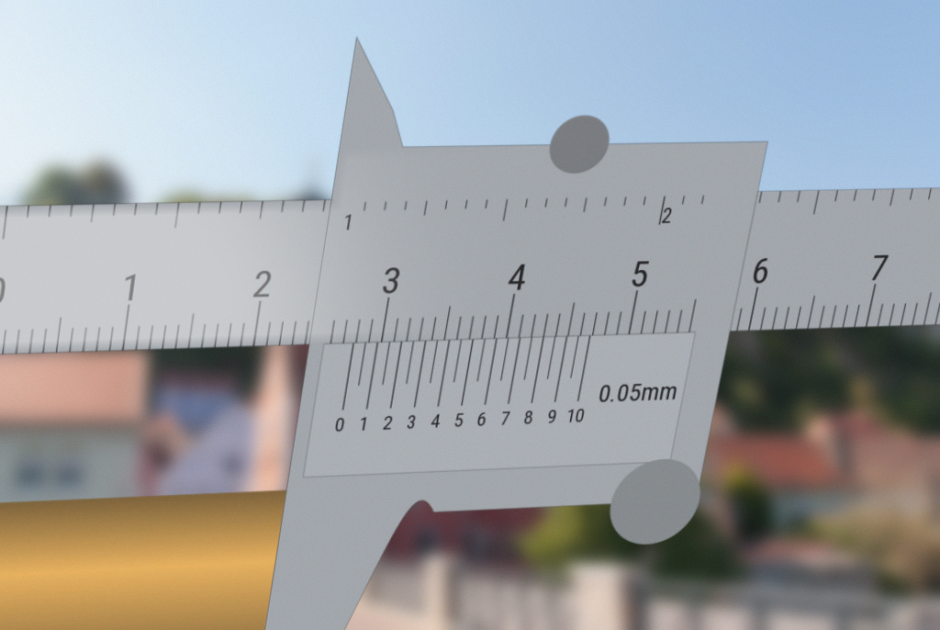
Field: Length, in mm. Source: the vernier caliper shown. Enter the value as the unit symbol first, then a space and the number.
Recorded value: mm 27.8
